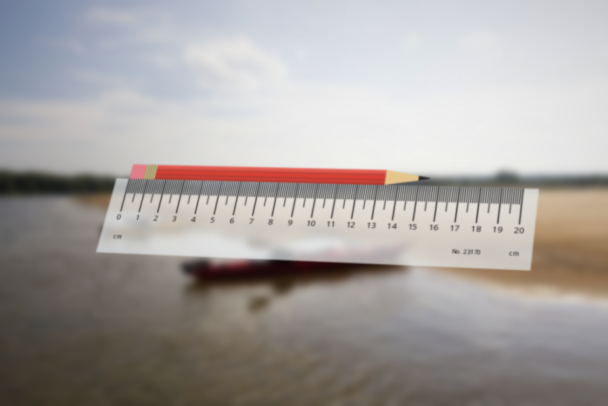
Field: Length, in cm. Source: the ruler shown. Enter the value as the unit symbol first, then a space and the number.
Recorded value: cm 15.5
